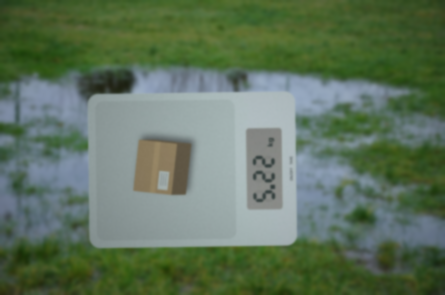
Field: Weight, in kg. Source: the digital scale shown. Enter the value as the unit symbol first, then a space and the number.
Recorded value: kg 5.22
